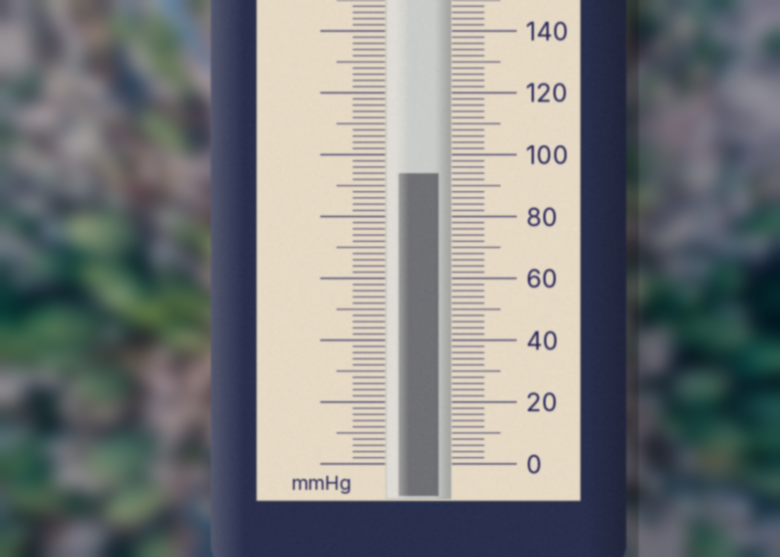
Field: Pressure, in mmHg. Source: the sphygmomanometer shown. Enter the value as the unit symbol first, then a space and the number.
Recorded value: mmHg 94
